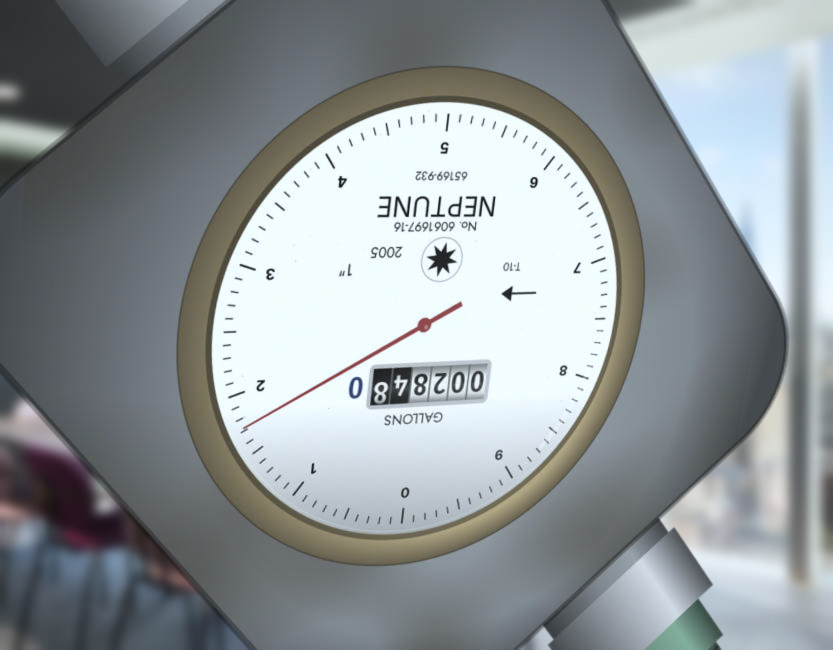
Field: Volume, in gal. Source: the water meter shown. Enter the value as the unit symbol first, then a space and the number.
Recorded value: gal 28481.7
